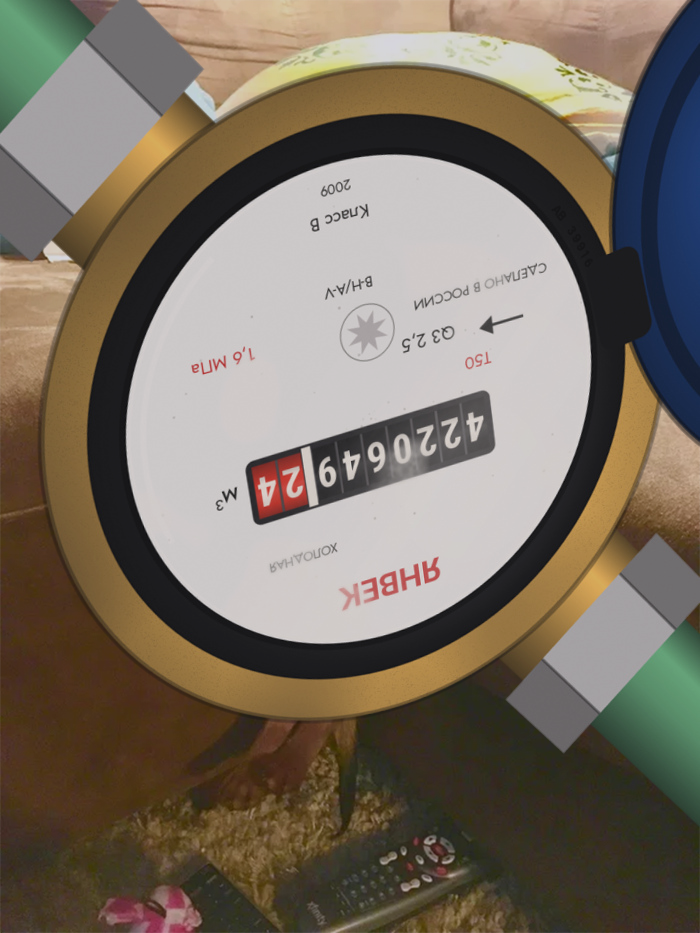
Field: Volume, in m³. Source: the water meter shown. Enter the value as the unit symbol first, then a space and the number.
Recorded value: m³ 4220649.24
